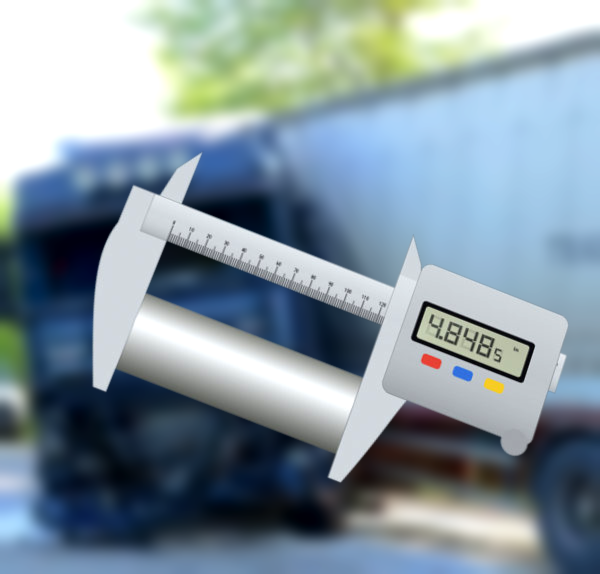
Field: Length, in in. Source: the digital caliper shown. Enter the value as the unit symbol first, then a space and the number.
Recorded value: in 4.8485
